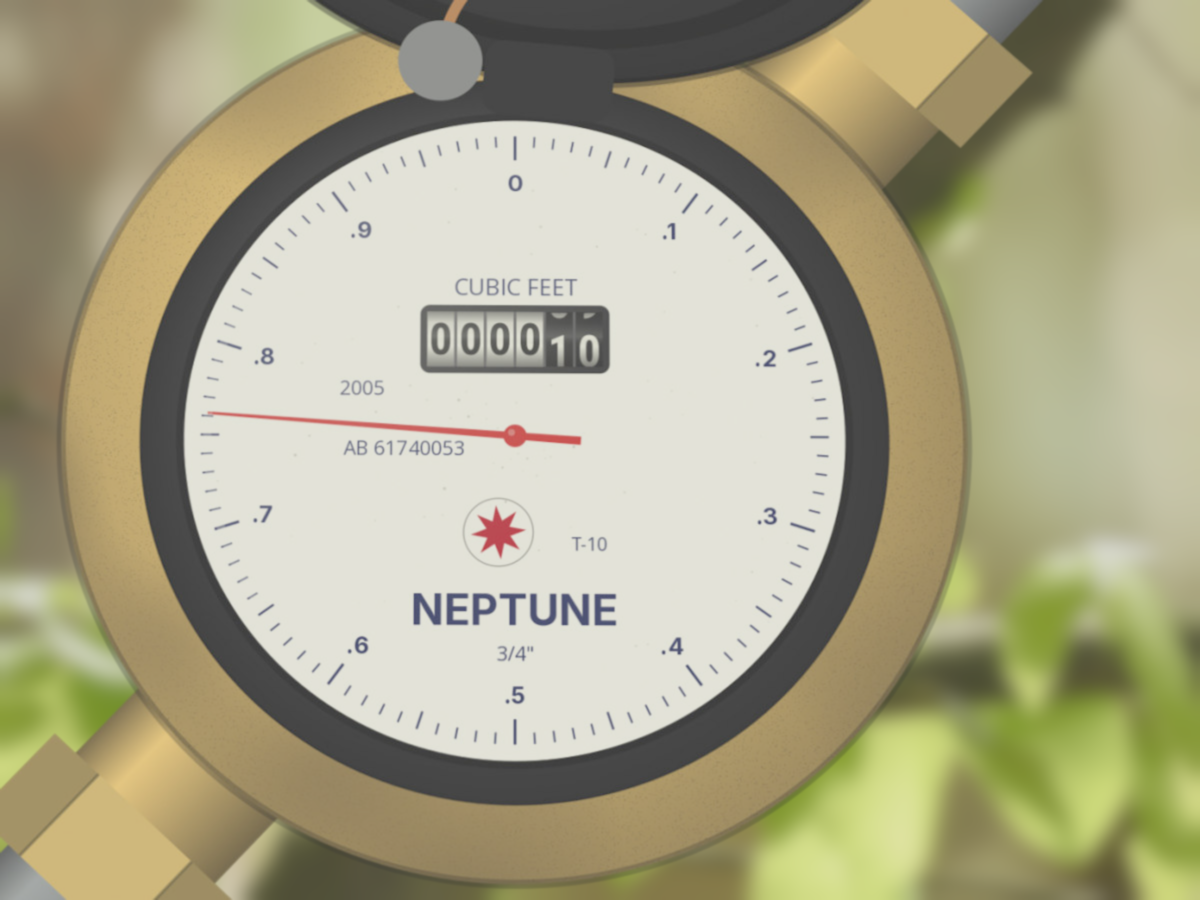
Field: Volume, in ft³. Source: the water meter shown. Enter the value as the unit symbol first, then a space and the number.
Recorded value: ft³ 9.76
